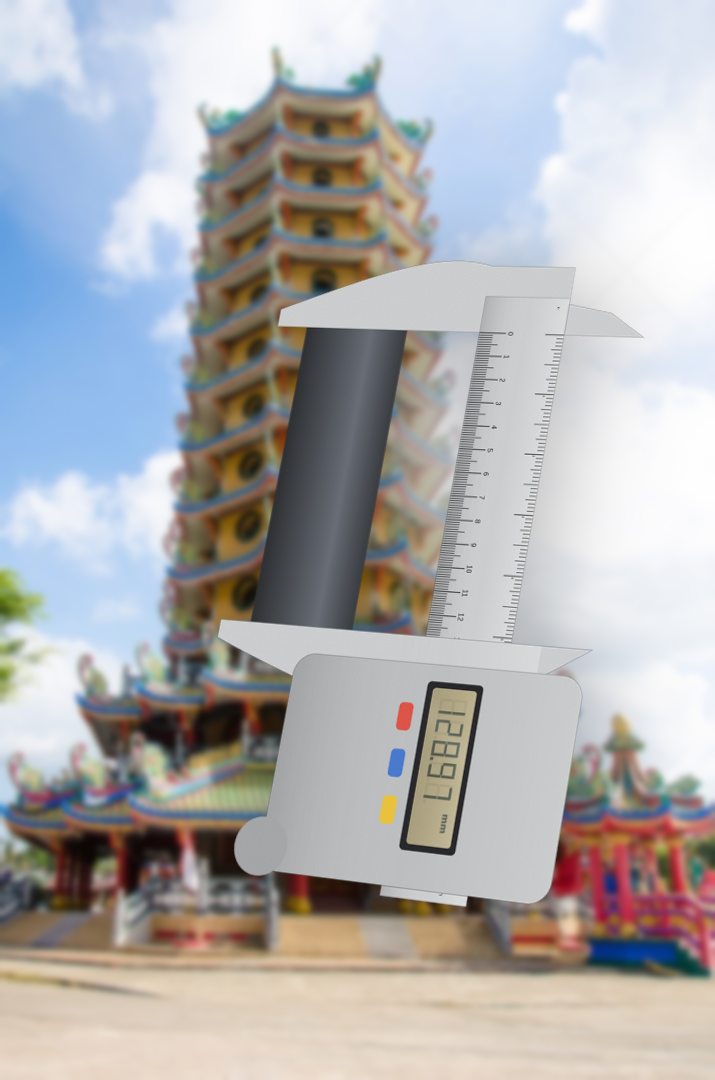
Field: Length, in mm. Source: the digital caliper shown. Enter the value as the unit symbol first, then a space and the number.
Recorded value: mm 128.97
